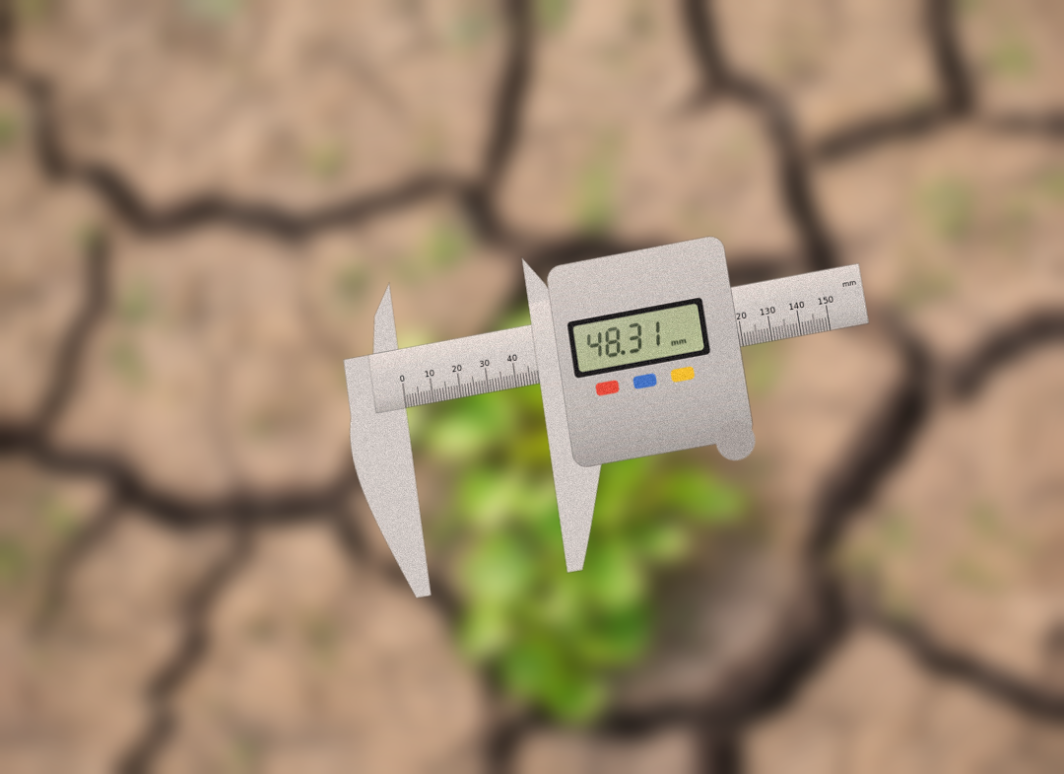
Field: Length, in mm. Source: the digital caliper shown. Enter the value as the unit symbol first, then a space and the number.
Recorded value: mm 48.31
